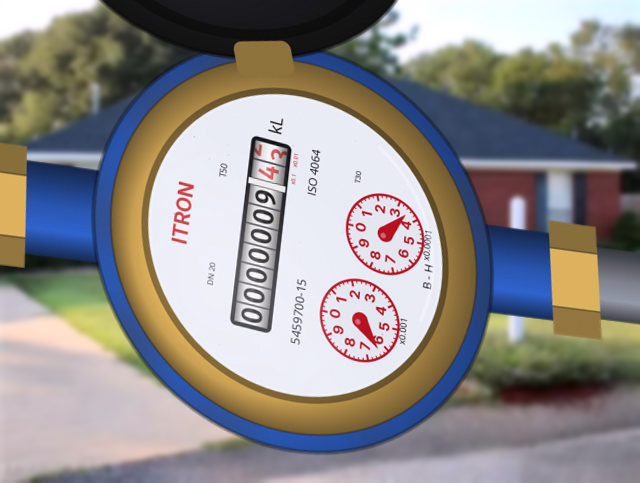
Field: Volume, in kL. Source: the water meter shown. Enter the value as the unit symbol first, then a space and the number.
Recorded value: kL 9.4263
